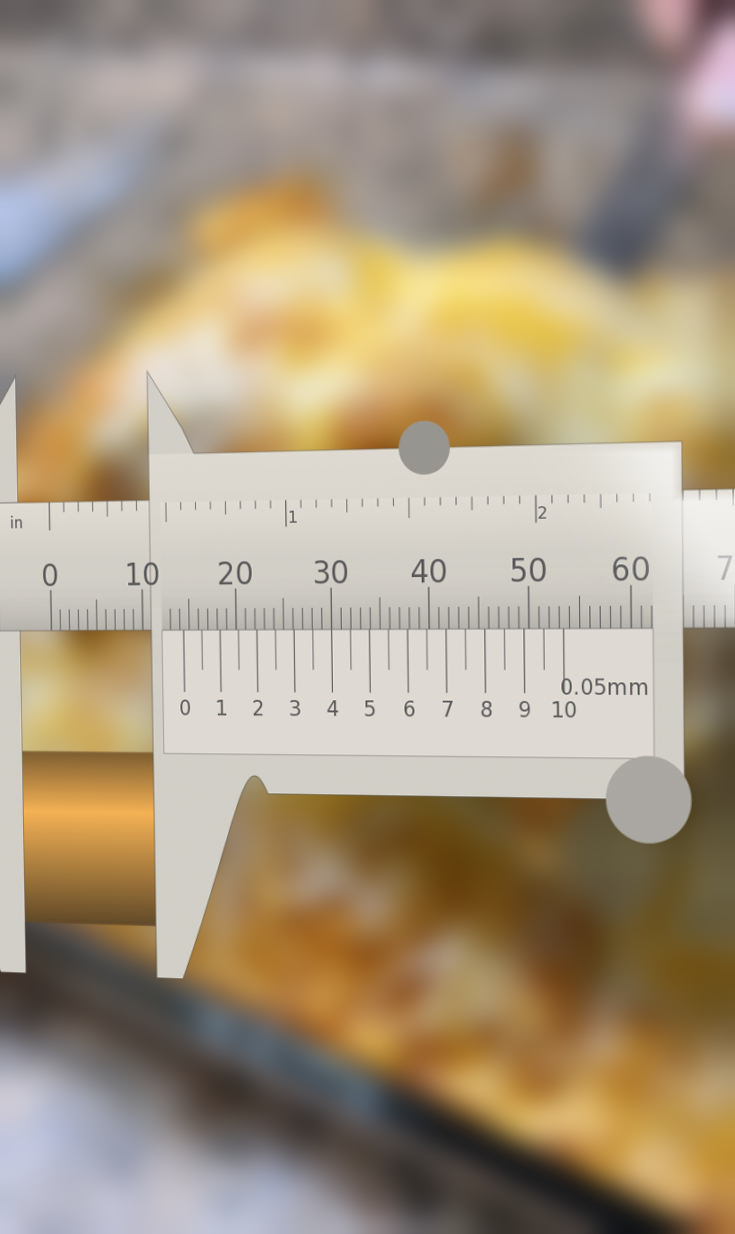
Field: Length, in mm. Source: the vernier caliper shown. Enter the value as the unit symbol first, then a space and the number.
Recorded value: mm 14.4
